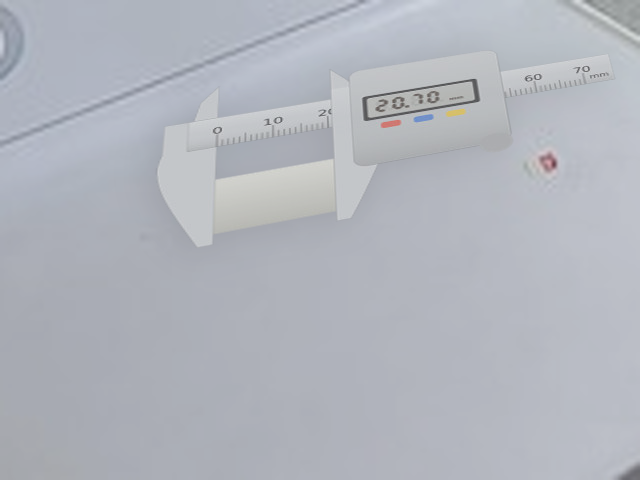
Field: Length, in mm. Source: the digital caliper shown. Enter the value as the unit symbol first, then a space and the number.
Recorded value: mm 20.70
